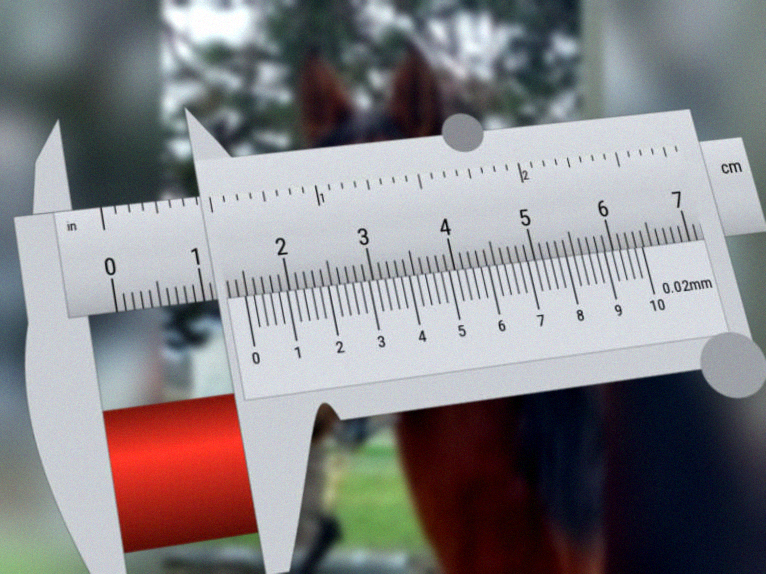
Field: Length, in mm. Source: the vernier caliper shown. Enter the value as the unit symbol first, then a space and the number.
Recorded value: mm 14.8
